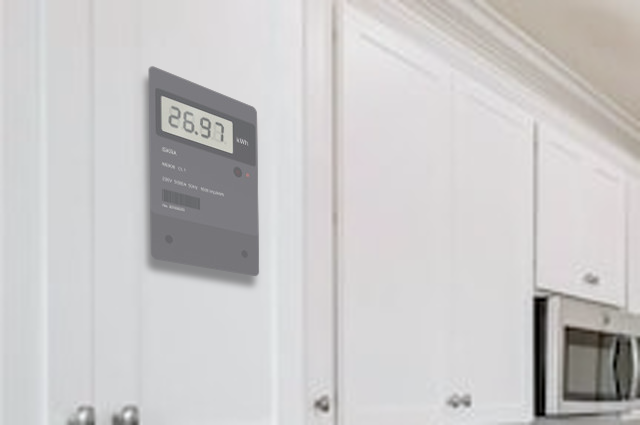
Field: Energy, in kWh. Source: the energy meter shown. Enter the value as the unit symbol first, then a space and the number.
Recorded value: kWh 26.97
